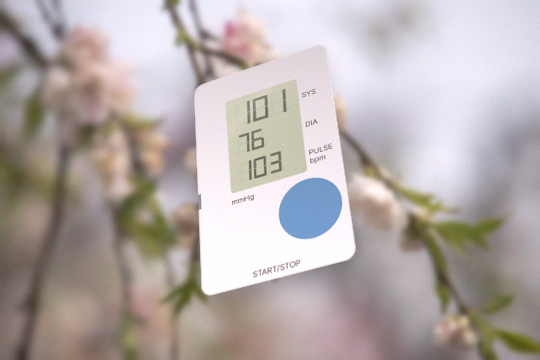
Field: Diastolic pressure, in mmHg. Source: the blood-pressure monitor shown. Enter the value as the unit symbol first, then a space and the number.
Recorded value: mmHg 76
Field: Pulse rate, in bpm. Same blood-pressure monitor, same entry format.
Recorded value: bpm 103
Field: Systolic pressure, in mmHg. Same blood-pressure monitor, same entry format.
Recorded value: mmHg 101
